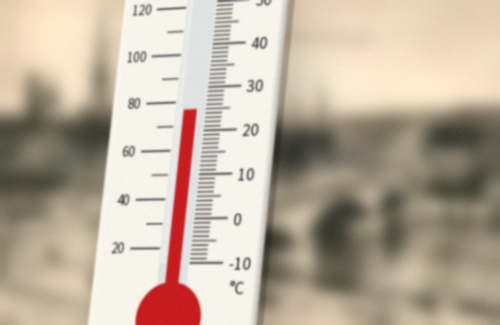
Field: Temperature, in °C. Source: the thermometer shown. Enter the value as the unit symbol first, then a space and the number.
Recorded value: °C 25
